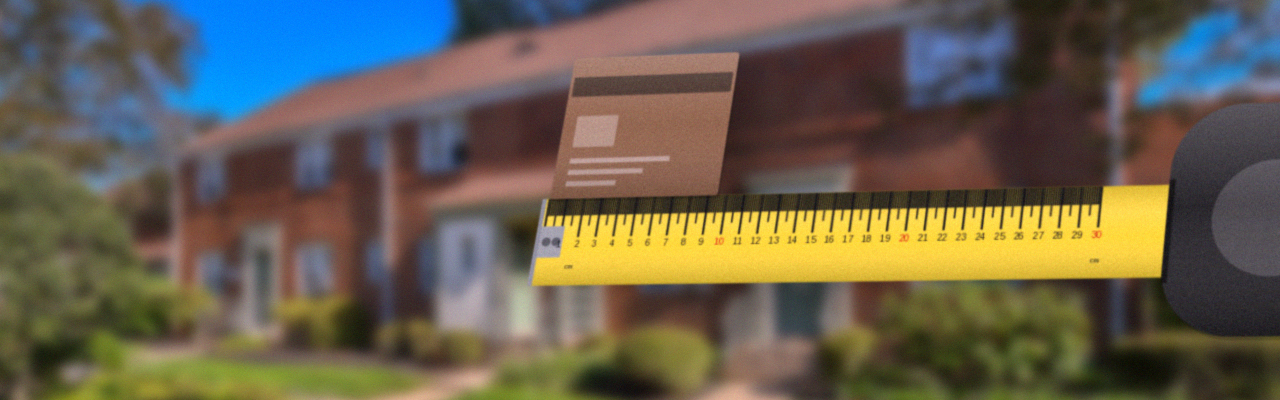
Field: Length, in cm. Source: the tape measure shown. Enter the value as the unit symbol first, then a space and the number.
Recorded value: cm 9.5
